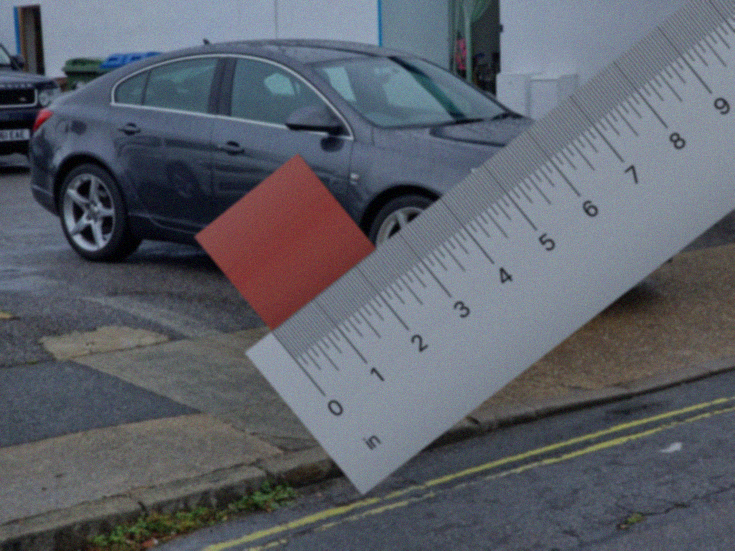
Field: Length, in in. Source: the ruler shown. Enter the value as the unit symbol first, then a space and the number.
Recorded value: in 2.5
